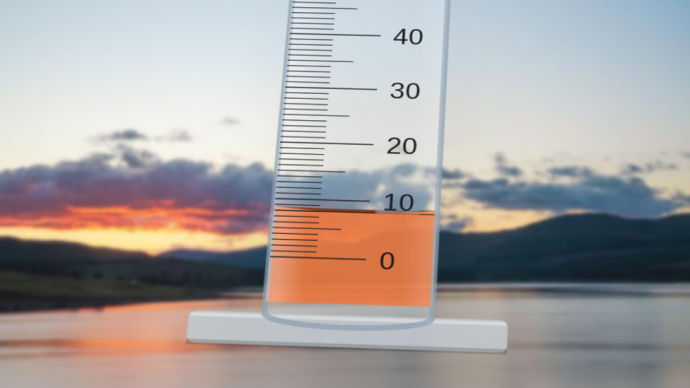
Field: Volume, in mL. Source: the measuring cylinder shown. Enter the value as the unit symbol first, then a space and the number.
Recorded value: mL 8
